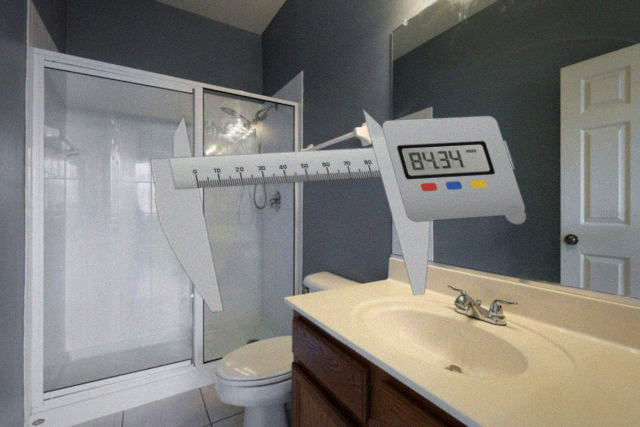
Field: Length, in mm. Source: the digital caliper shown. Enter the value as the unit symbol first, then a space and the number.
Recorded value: mm 84.34
